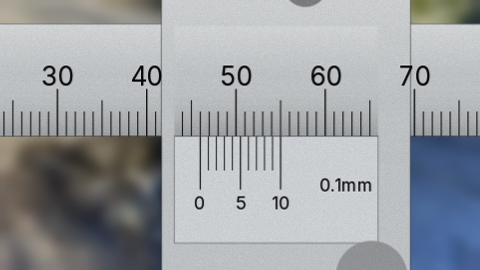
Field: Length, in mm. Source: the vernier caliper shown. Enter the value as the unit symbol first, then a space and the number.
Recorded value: mm 46.0
